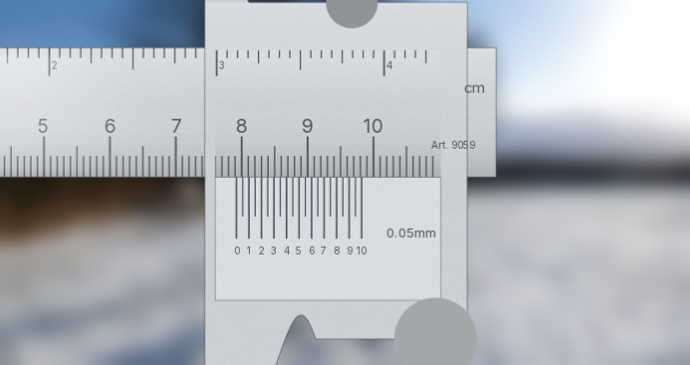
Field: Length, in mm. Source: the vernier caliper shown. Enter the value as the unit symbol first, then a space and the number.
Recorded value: mm 79.2
